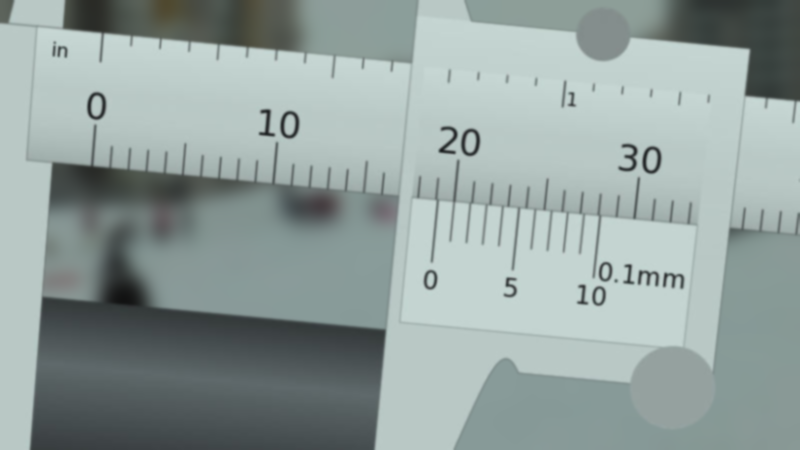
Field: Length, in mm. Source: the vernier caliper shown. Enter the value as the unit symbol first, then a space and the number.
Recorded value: mm 19.1
